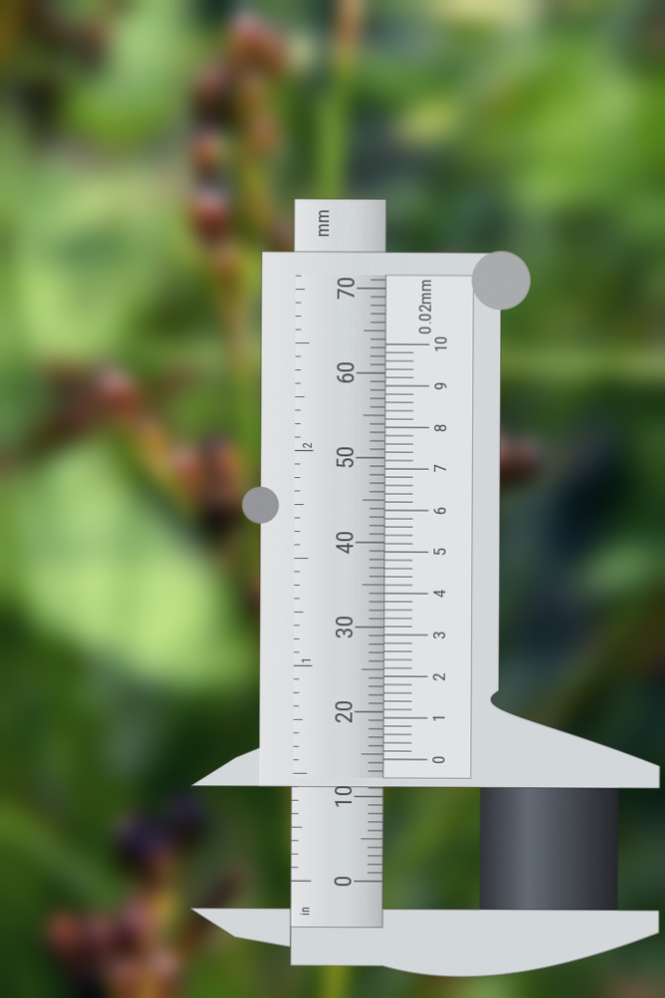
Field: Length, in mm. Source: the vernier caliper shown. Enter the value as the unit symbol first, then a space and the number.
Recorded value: mm 14.4
